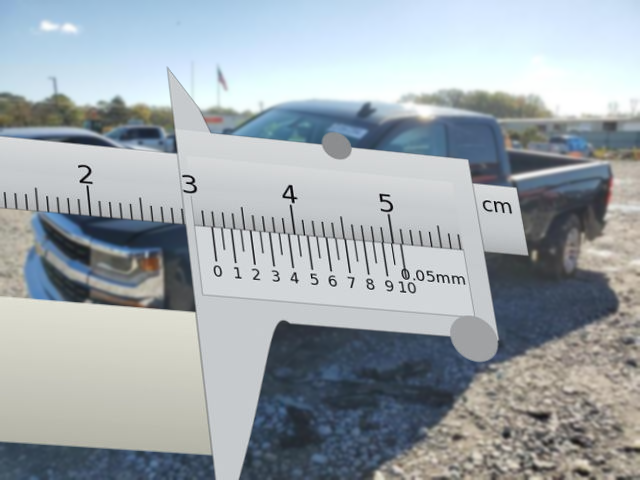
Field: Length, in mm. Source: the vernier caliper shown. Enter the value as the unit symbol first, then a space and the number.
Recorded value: mm 31.8
